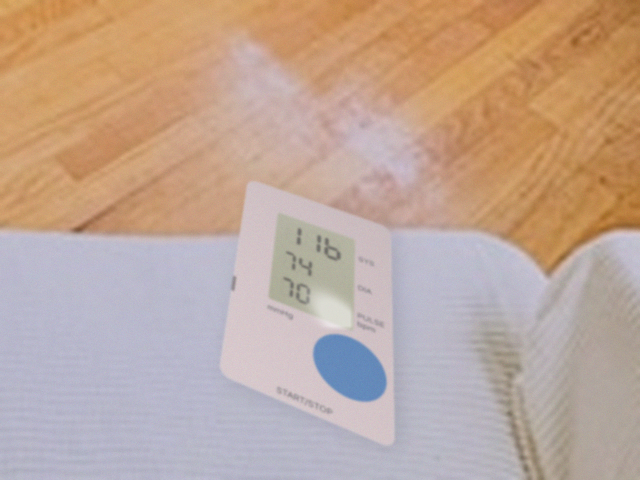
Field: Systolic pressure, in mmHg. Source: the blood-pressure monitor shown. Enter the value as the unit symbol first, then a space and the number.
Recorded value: mmHg 116
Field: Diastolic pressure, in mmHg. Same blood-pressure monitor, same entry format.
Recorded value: mmHg 74
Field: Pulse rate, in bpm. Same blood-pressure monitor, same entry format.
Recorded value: bpm 70
